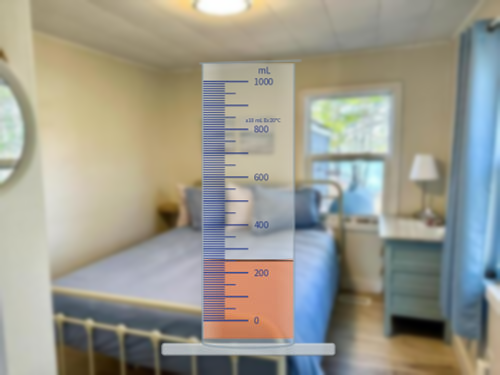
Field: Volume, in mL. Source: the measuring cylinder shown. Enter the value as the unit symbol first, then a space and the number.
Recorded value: mL 250
